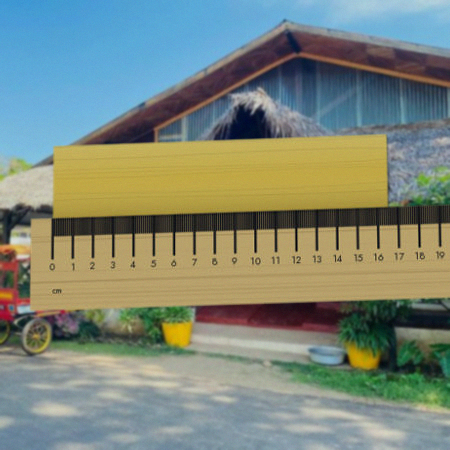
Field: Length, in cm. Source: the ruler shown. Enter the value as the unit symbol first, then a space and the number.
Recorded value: cm 16.5
